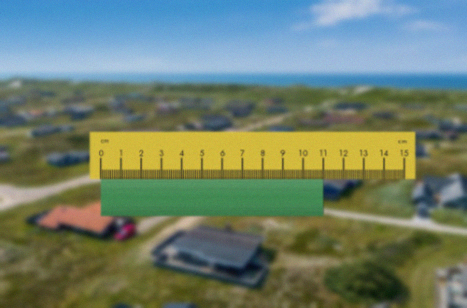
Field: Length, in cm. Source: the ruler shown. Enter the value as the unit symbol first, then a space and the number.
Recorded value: cm 11
